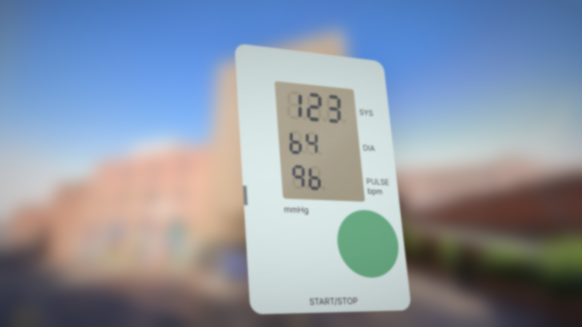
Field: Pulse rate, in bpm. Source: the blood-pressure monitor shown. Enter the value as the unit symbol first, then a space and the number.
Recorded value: bpm 96
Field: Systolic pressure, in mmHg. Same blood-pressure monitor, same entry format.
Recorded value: mmHg 123
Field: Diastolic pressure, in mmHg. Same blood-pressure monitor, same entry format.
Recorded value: mmHg 64
